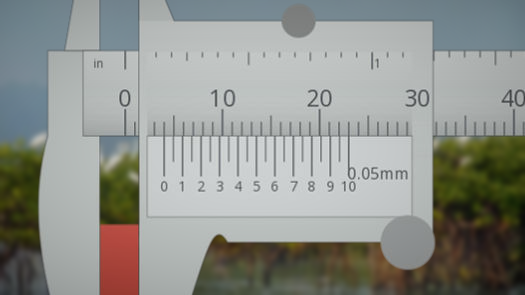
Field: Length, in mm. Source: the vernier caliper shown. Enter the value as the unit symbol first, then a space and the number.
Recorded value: mm 4.0
